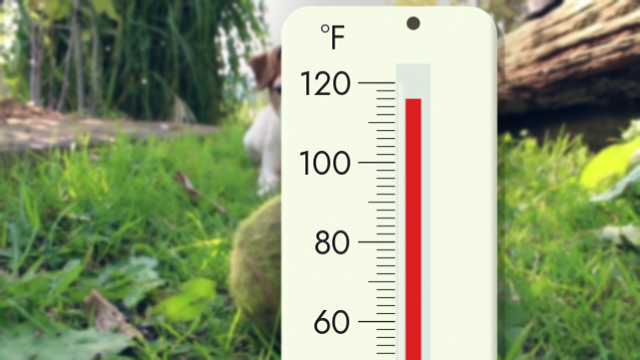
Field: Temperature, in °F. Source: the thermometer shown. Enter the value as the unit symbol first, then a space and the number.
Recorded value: °F 116
